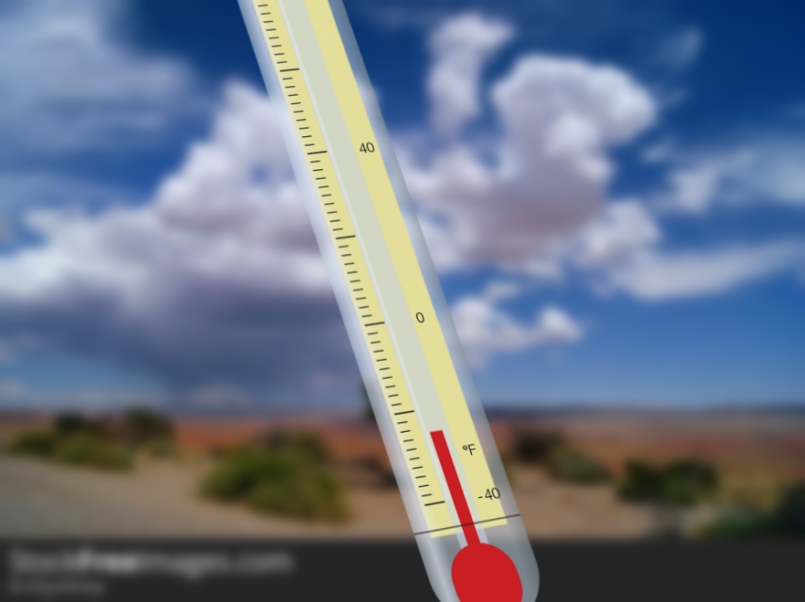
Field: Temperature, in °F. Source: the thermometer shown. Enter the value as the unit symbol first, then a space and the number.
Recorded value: °F -25
